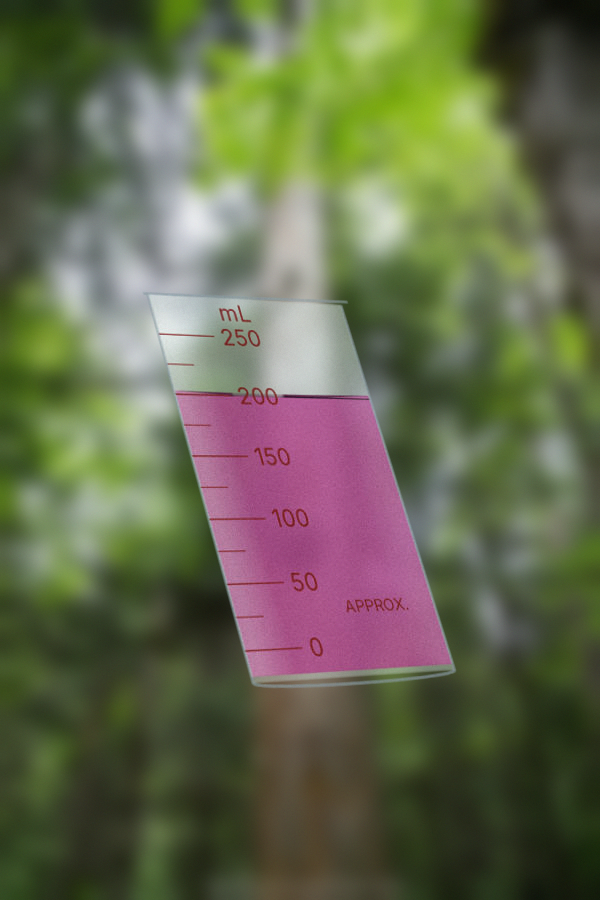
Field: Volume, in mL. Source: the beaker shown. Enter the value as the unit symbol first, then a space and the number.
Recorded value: mL 200
